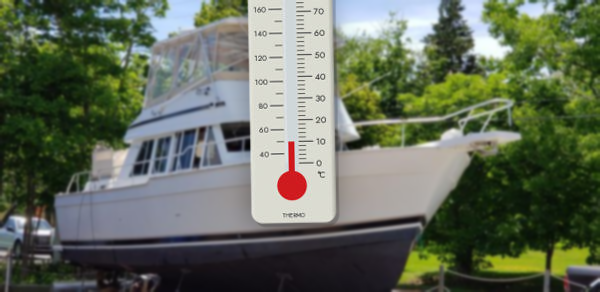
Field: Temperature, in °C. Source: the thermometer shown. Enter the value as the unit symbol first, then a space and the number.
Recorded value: °C 10
